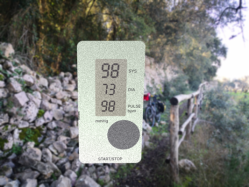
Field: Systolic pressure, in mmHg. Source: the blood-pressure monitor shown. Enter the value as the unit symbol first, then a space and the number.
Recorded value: mmHg 98
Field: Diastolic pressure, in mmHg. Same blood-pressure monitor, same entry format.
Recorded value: mmHg 73
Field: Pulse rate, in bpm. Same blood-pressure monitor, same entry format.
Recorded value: bpm 98
